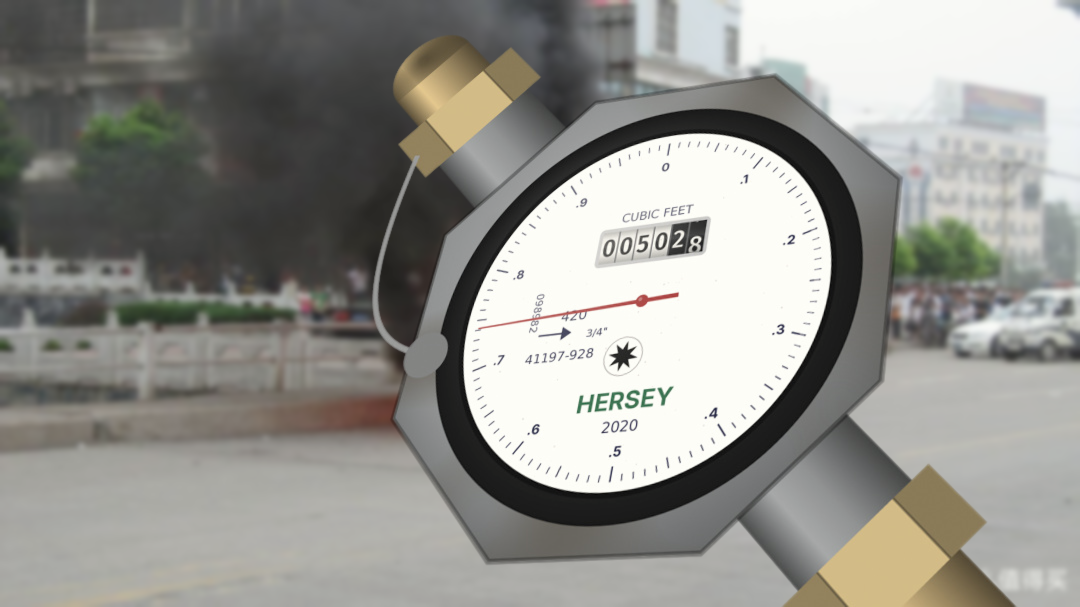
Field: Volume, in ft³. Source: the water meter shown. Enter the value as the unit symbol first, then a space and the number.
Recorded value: ft³ 5027.74
